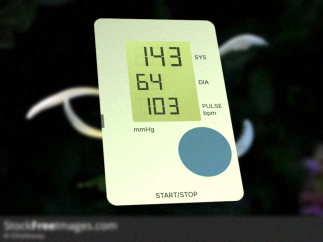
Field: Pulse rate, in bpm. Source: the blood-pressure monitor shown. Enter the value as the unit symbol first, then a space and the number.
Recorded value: bpm 103
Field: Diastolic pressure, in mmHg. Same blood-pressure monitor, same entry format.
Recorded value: mmHg 64
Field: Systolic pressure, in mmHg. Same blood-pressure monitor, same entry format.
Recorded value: mmHg 143
